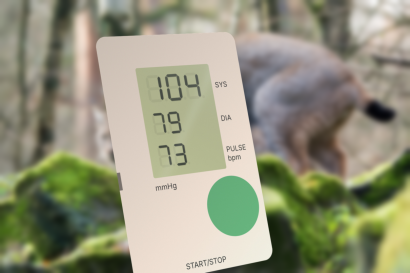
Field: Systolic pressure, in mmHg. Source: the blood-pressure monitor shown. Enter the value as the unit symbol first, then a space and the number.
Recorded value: mmHg 104
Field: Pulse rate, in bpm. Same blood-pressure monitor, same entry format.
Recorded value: bpm 73
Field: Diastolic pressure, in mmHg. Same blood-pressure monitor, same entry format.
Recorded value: mmHg 79
